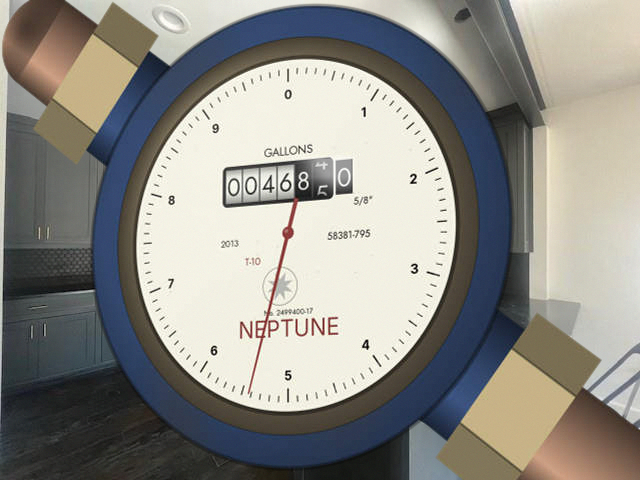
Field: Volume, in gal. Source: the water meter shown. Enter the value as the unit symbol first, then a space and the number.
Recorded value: gal 46845.4
